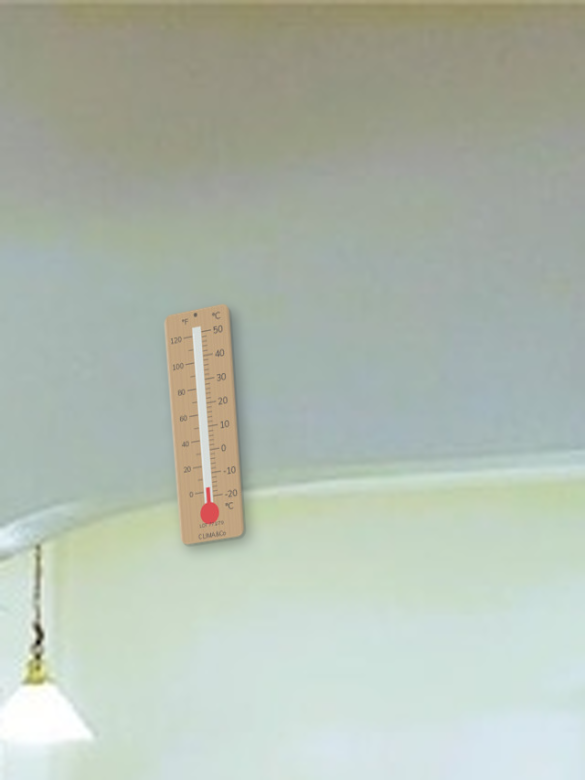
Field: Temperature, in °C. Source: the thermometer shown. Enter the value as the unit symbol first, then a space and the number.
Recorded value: °C -16
